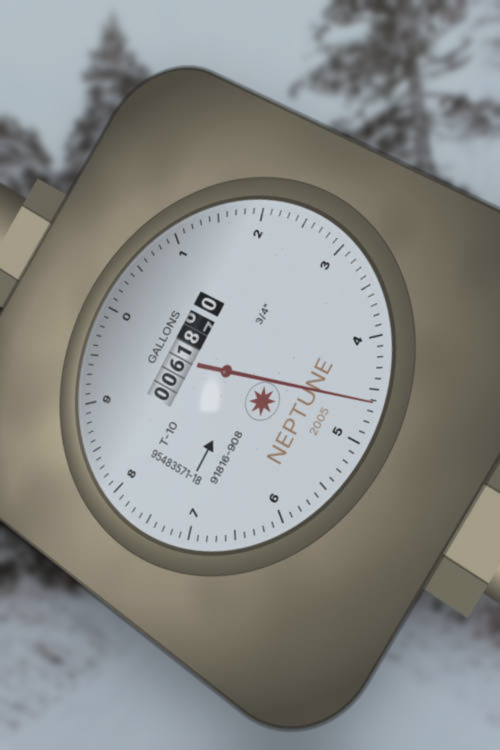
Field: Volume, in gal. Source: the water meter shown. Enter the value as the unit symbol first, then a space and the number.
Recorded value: gal 61864.6
